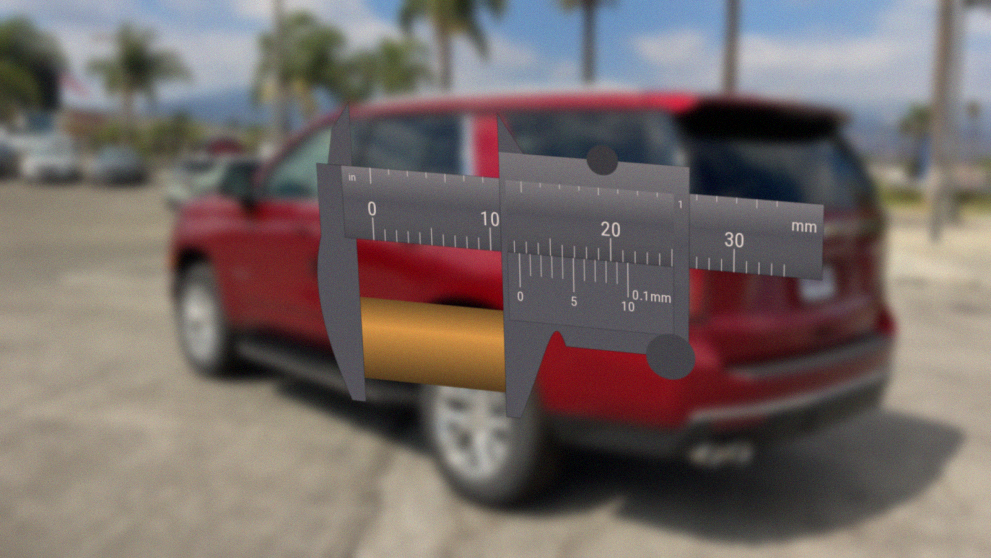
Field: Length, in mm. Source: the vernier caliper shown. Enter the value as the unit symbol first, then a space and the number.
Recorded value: mm 12.4
